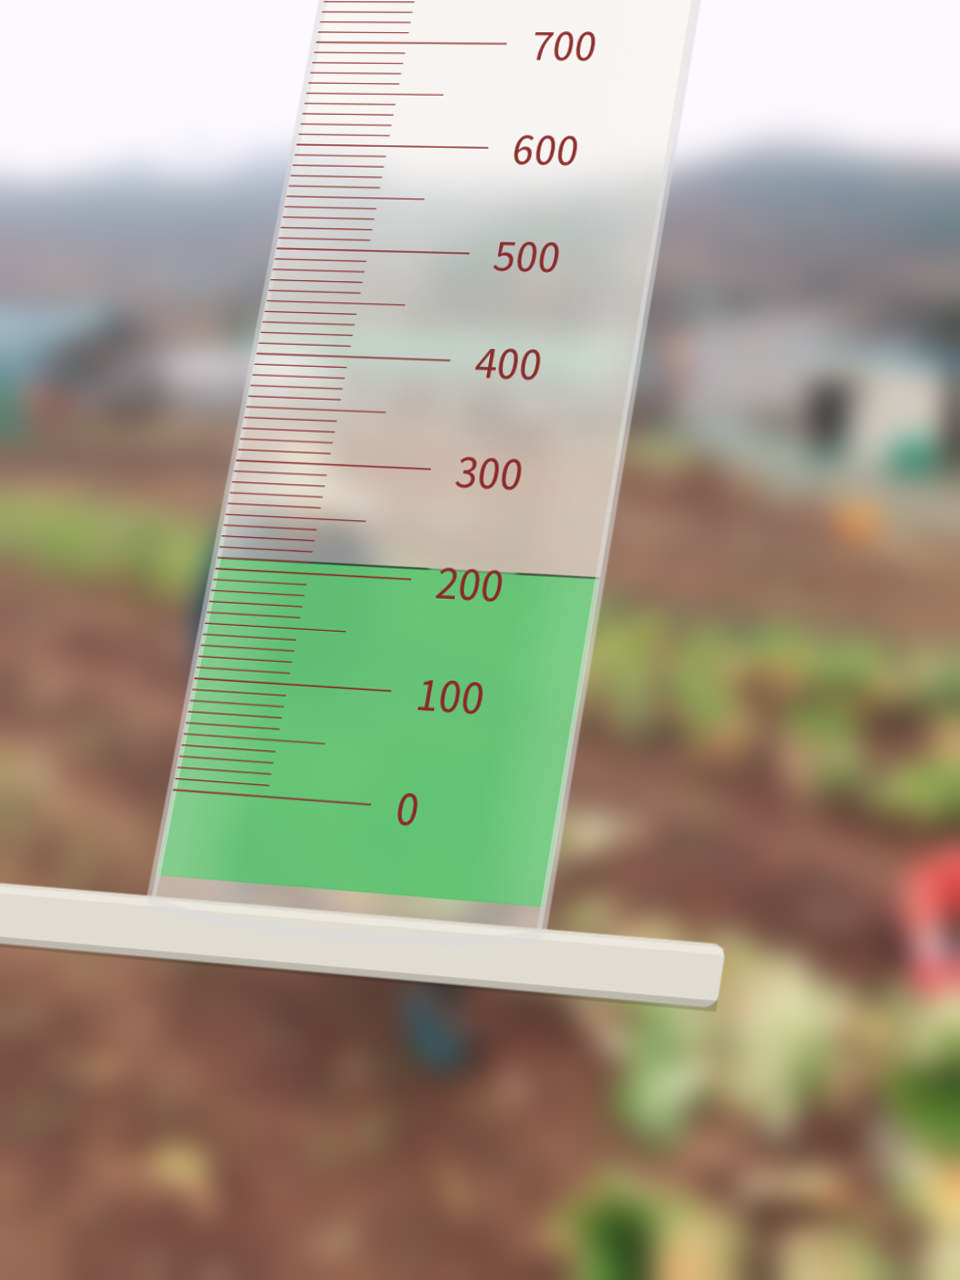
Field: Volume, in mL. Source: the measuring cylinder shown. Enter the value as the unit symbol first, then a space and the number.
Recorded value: mL 210
